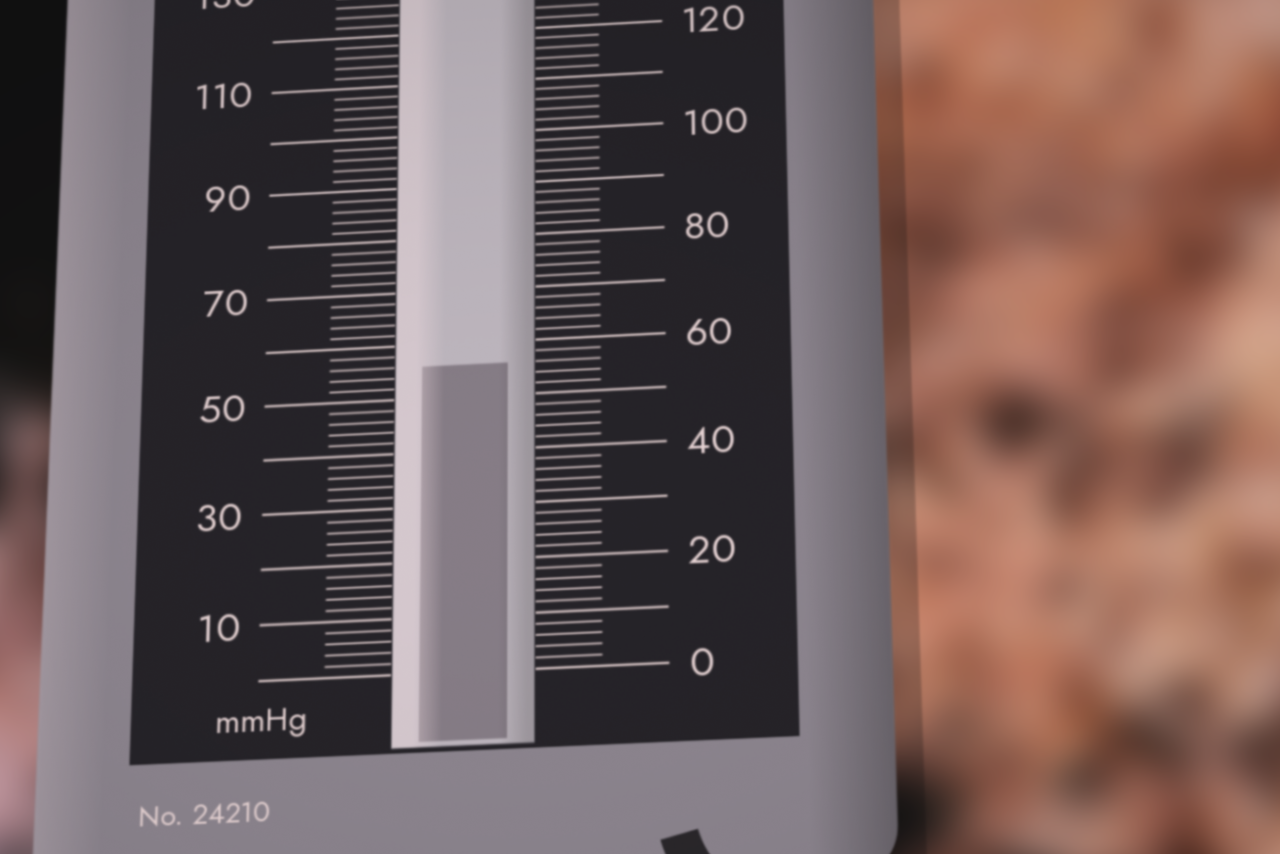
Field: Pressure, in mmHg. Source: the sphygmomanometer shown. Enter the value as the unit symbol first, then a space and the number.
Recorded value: mmHg 56
